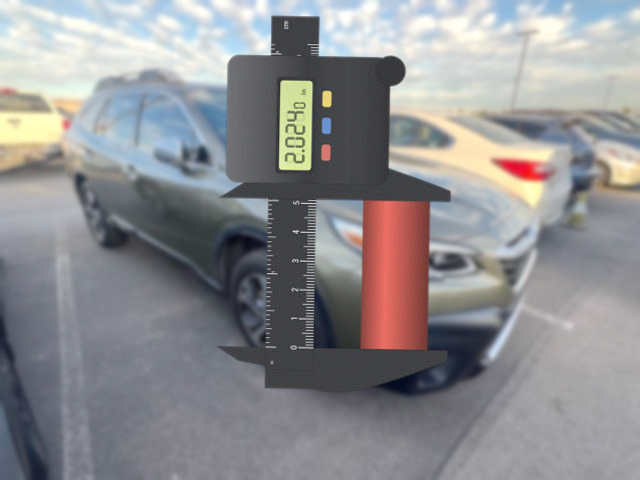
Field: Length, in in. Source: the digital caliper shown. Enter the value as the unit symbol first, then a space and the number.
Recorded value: in 2.0240
